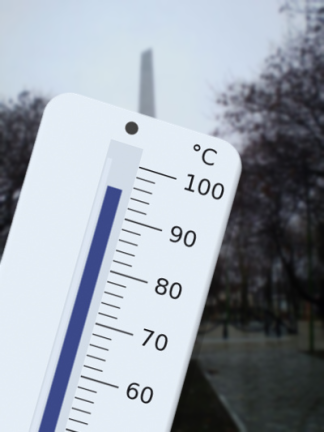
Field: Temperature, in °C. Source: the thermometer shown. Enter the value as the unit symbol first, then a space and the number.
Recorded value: °C 95
